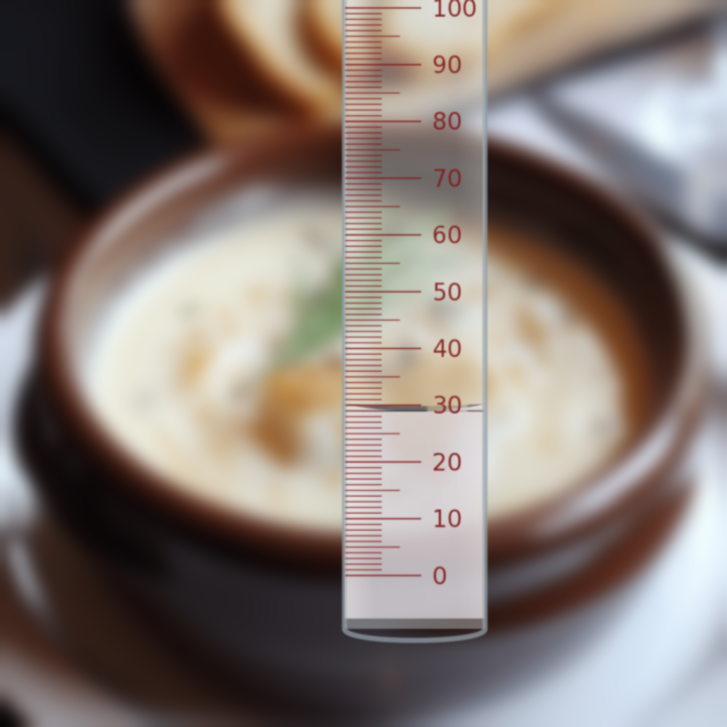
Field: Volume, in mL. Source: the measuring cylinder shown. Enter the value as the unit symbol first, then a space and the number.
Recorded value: mL 29
